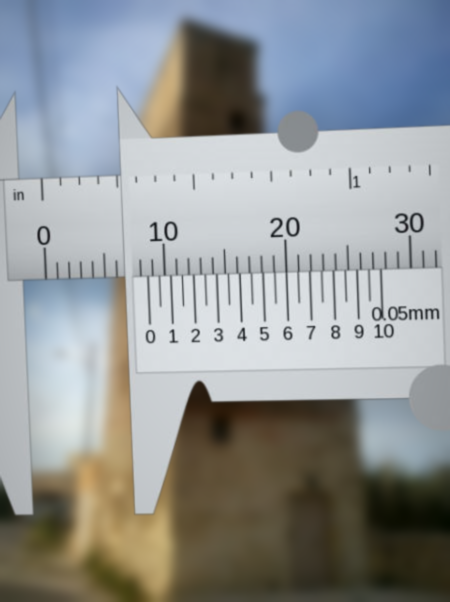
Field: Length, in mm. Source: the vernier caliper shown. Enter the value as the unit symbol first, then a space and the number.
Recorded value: mm 8.6
